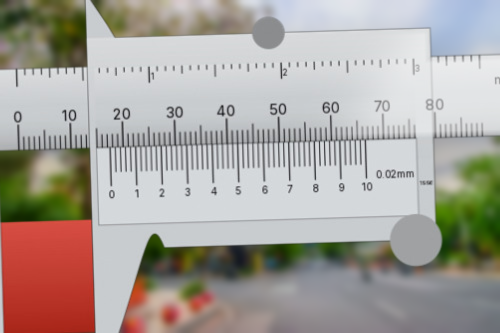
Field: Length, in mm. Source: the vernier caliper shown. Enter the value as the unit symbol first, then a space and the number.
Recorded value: mm 17.5
